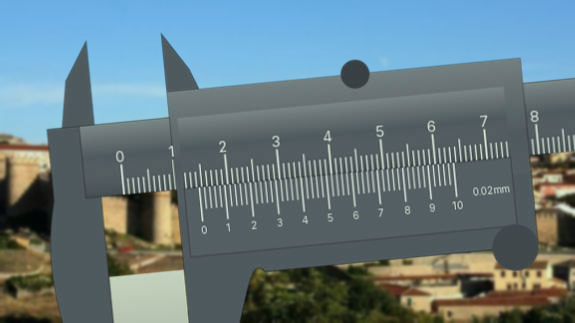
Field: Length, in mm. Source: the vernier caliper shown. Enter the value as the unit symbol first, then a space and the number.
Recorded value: mm 14.5
